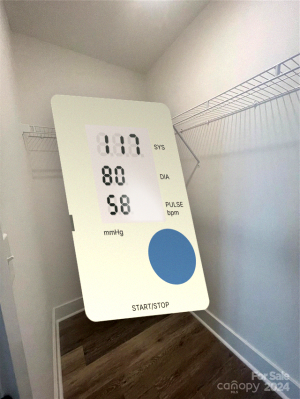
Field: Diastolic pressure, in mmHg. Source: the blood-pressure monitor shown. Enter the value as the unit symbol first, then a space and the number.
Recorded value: mmHg 80
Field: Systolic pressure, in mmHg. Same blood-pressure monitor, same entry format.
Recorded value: mmHg 117
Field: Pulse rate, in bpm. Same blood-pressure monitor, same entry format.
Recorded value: bpm 58
